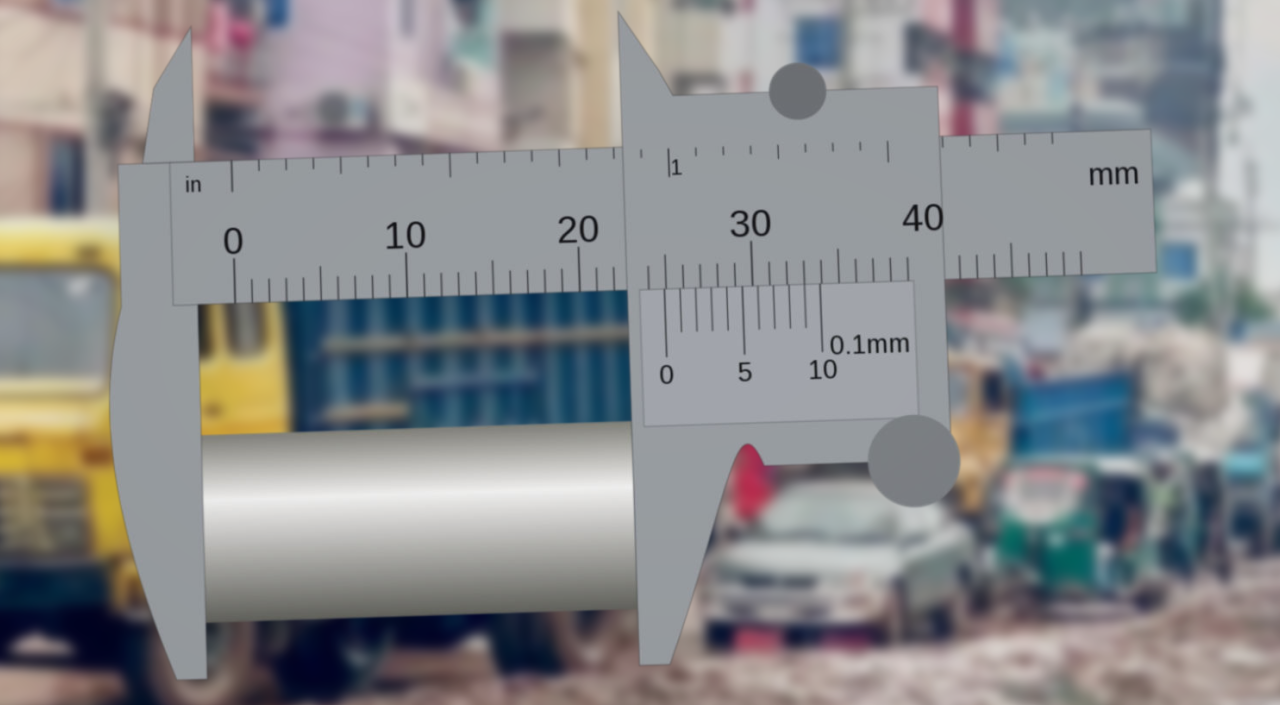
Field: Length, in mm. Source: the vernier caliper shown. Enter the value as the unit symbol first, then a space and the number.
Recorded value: mm 24.9
